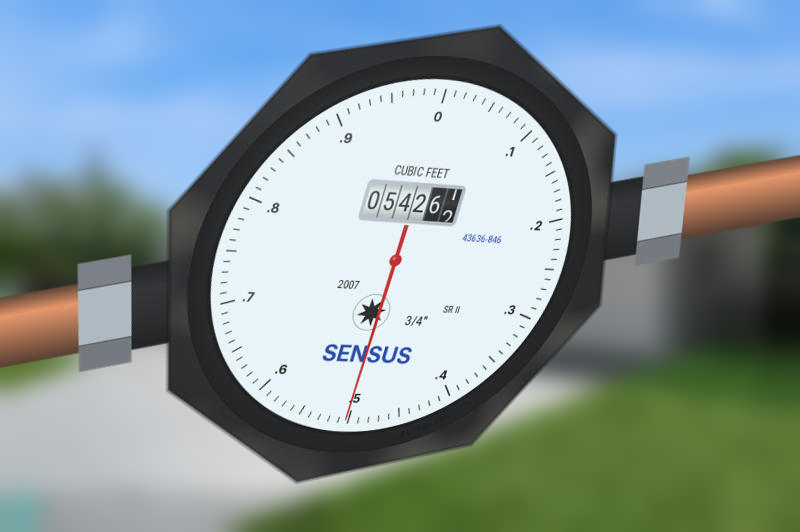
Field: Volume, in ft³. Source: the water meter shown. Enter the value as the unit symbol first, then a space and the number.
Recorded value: ft³ 54261.50
